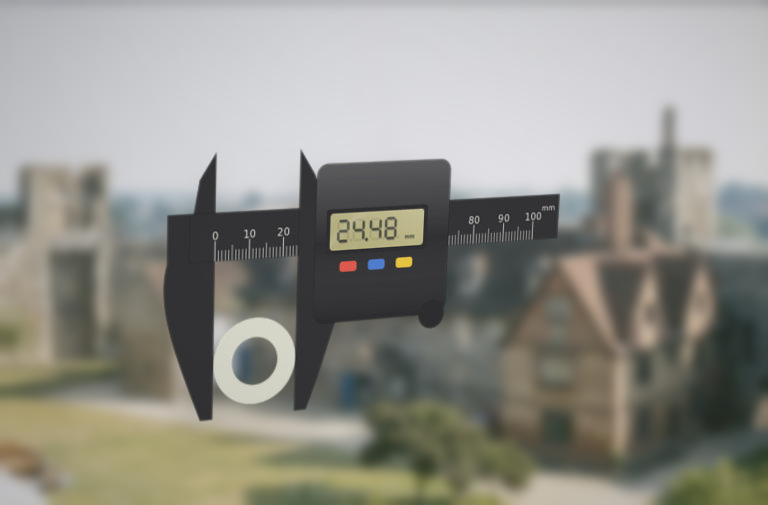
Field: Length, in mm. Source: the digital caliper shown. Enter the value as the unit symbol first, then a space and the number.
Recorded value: mm 24.48
